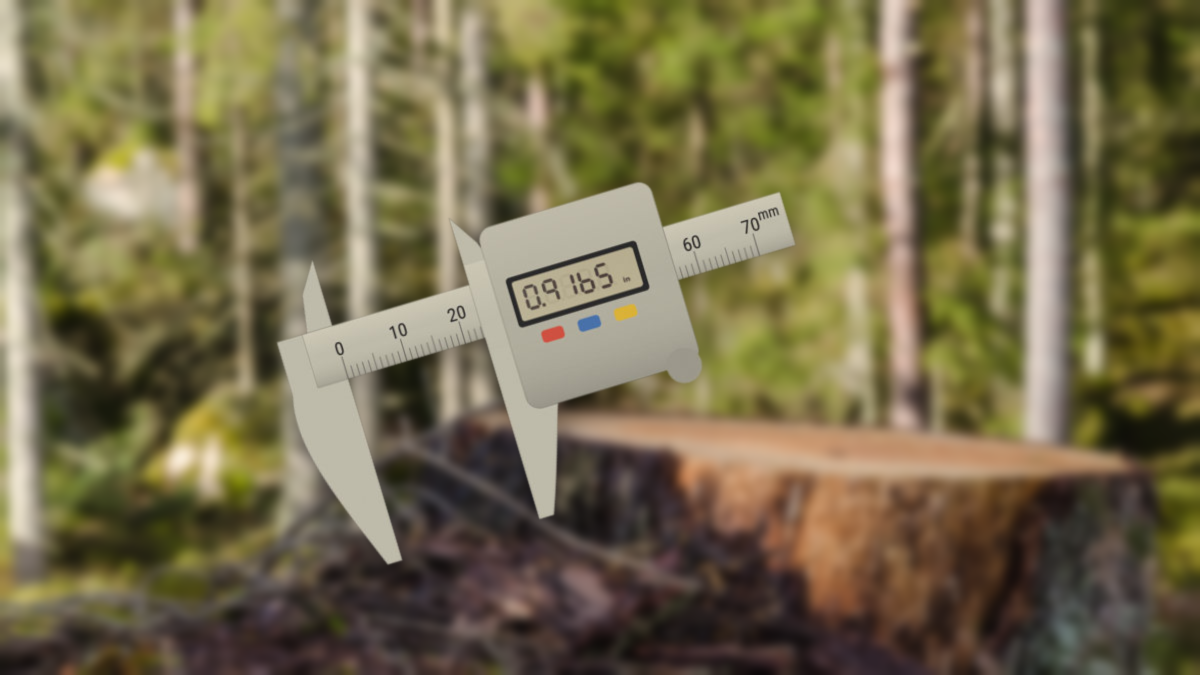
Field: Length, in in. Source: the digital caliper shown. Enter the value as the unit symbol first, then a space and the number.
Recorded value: in 0.9165
